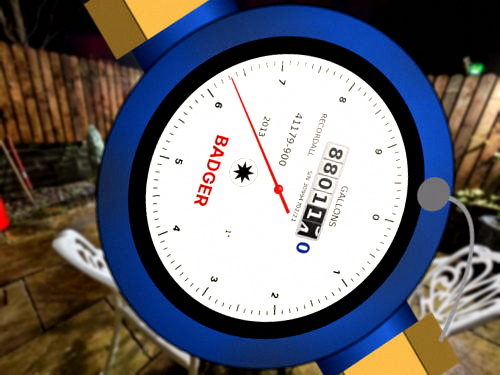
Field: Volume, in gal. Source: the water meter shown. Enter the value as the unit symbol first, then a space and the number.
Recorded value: gal 8801136.3
